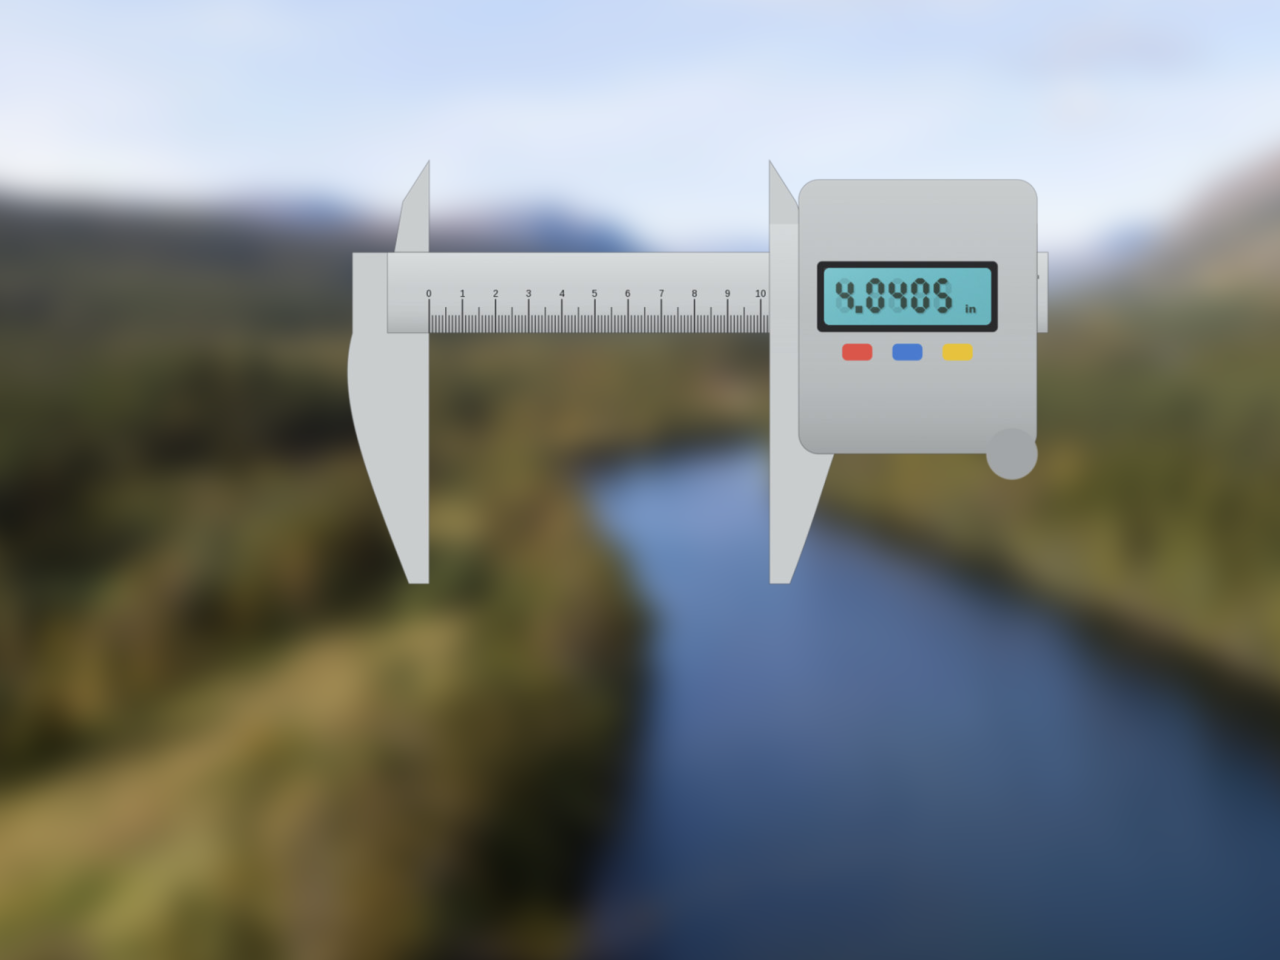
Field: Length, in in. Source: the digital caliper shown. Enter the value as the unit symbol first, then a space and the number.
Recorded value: in 4.0405
